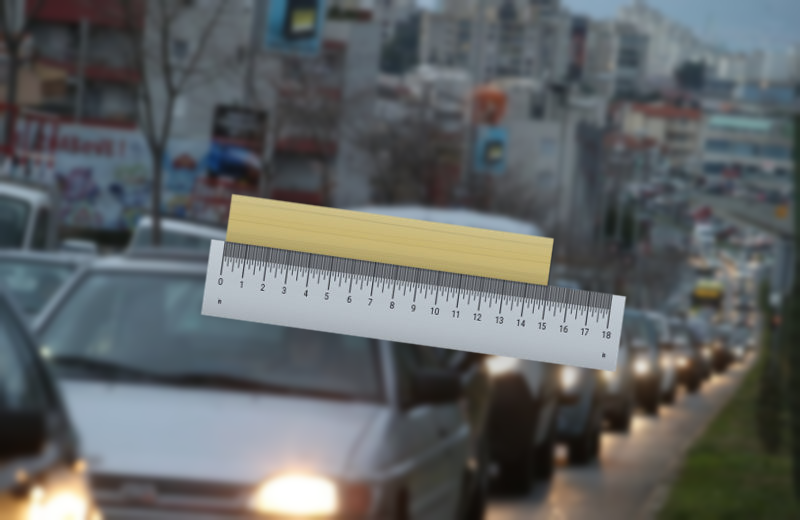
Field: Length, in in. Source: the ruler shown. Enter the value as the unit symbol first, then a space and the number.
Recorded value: in 15
